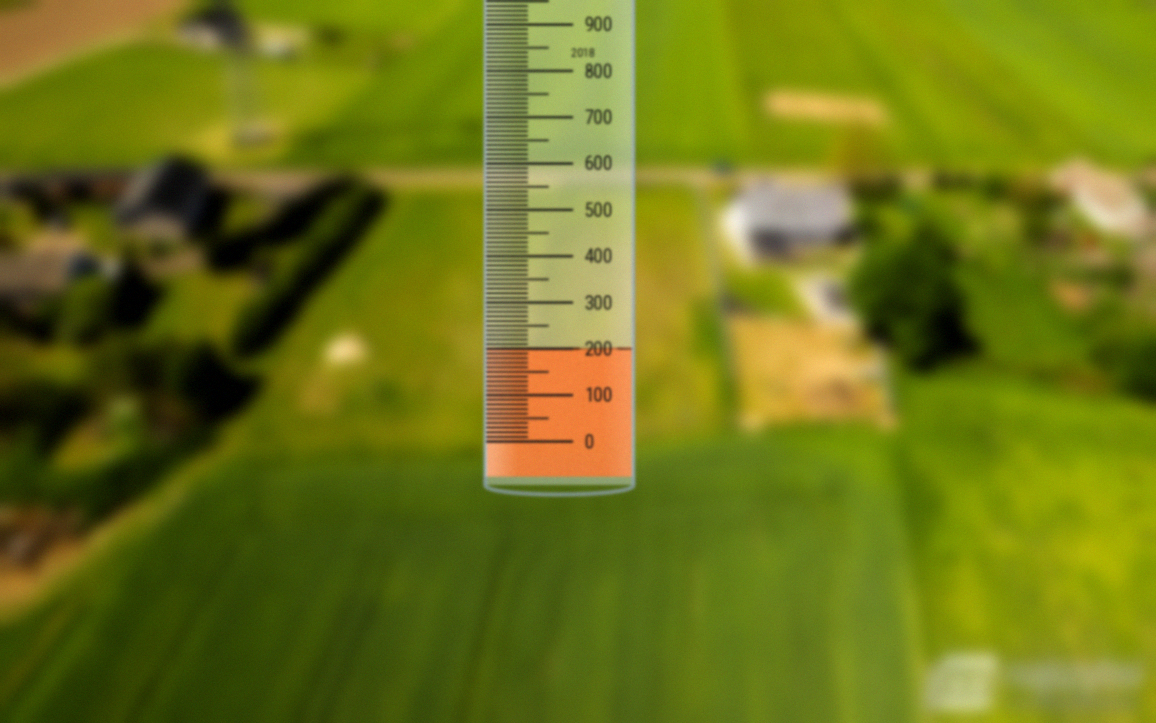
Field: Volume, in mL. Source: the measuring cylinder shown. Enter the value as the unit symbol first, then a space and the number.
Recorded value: mL 200
